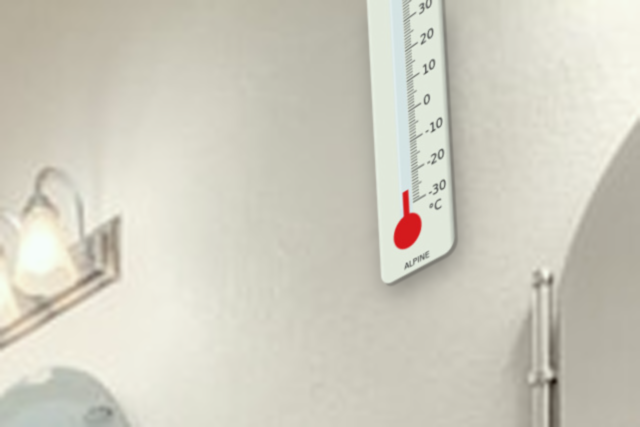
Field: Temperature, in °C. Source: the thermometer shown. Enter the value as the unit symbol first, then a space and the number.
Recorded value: °C -25
